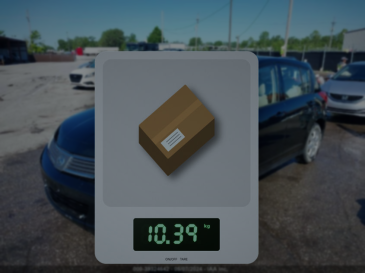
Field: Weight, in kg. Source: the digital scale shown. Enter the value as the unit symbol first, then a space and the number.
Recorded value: kg 10.39
